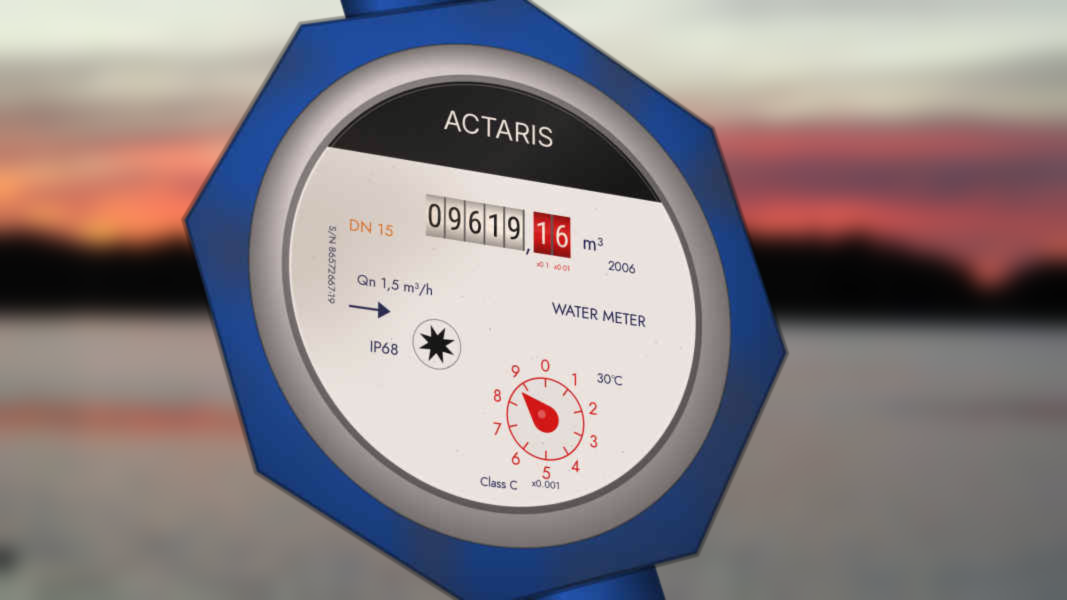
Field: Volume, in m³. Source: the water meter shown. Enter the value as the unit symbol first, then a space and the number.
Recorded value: m³ 9619.168
